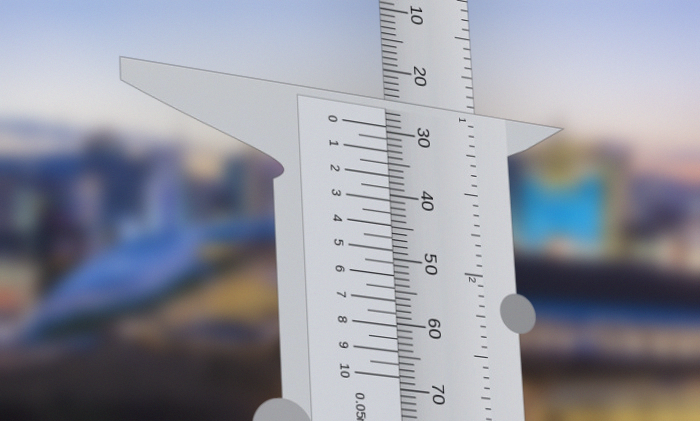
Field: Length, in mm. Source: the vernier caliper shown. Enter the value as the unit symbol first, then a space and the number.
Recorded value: mm 29.2
